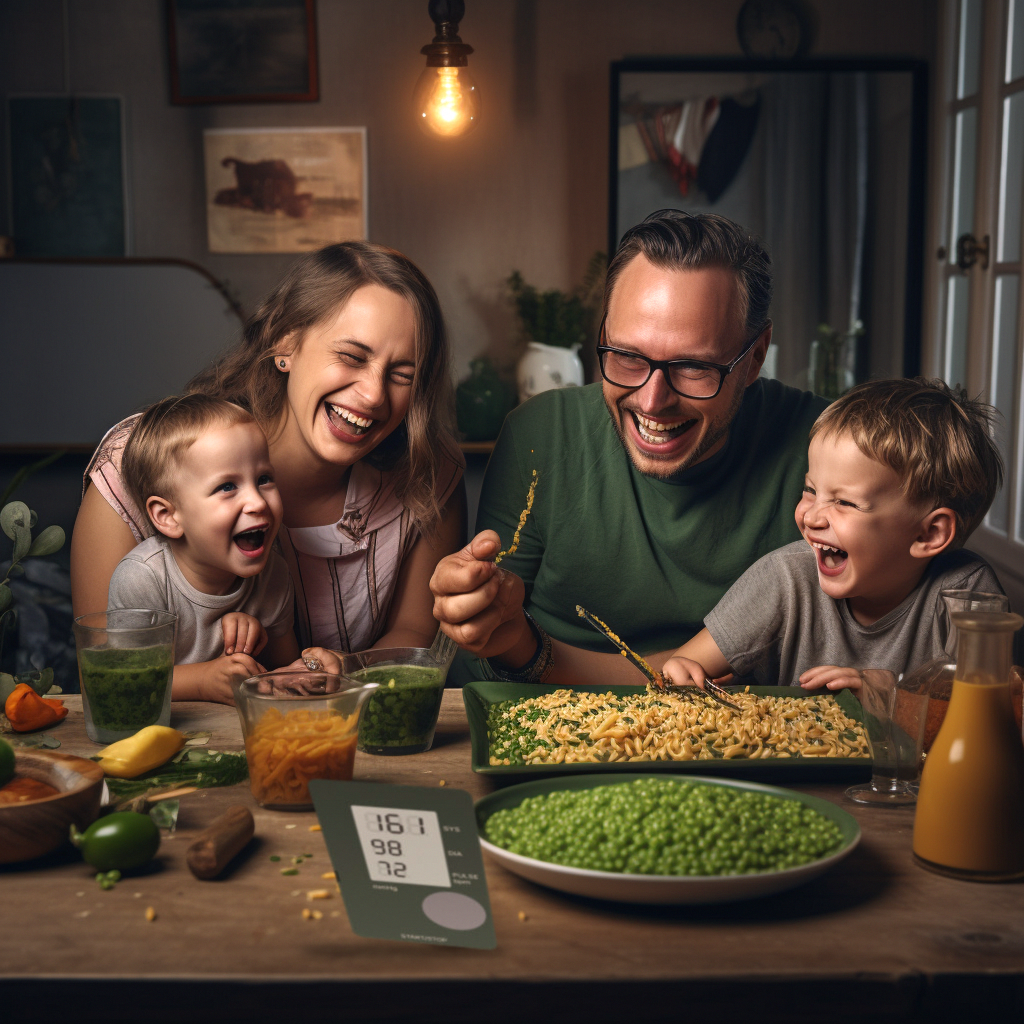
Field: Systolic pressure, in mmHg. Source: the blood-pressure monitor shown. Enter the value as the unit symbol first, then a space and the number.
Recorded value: mmHg 161
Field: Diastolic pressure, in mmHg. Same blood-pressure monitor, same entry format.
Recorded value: mmHg 98
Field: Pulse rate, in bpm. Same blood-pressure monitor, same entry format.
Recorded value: bpm 72
